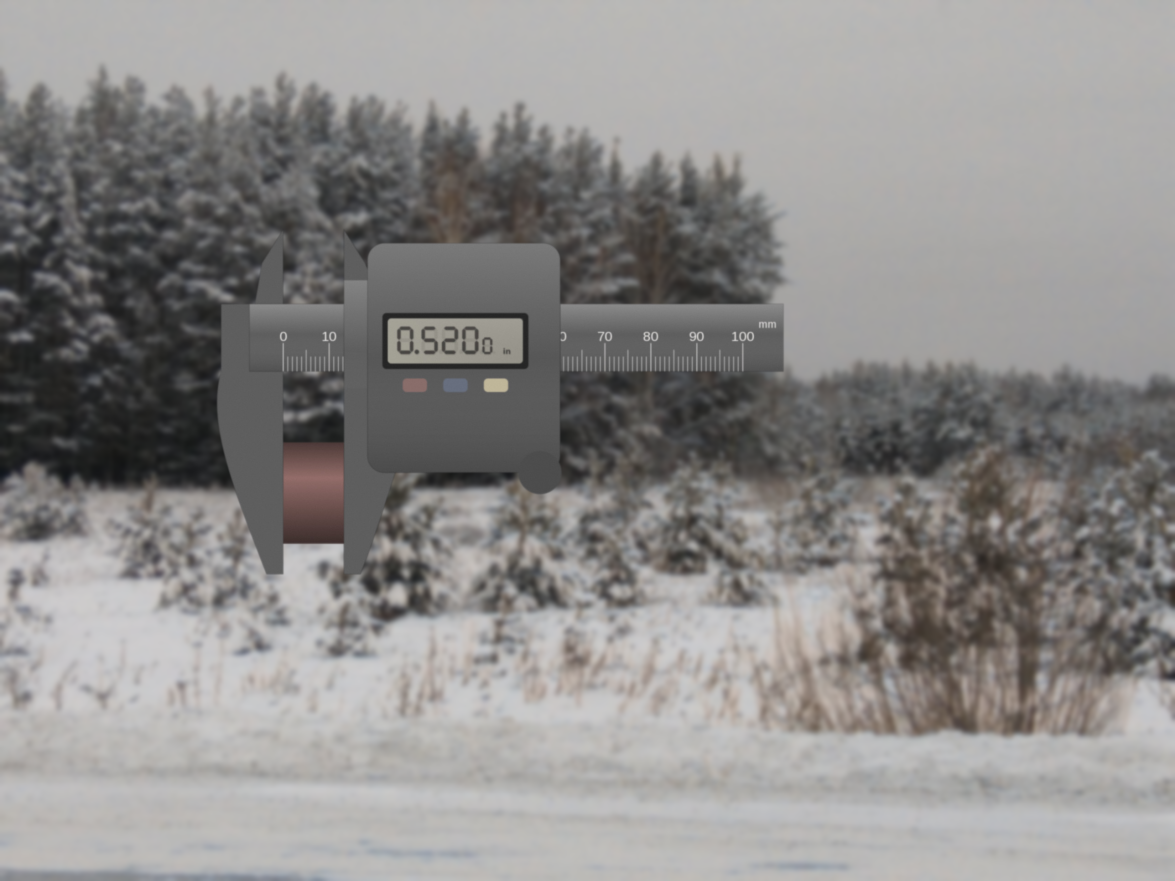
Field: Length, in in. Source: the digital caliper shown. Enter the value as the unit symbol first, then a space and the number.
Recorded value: in 0.5200
